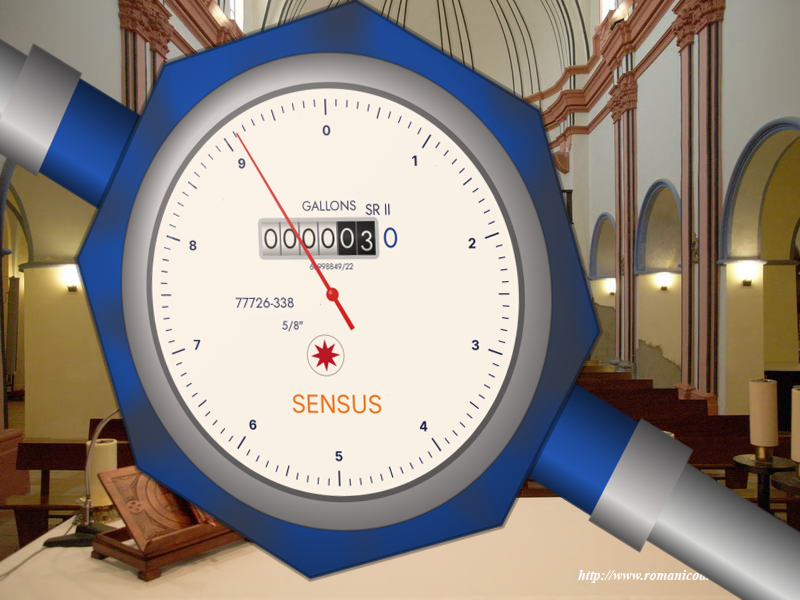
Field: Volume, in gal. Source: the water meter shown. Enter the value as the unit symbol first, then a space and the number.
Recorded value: gal 29.1
